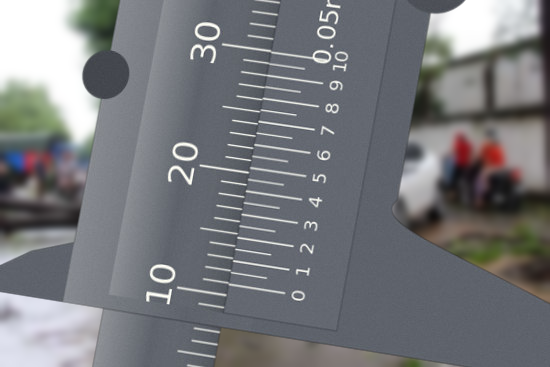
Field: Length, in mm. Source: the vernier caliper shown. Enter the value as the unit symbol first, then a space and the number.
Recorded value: mm 10.9
